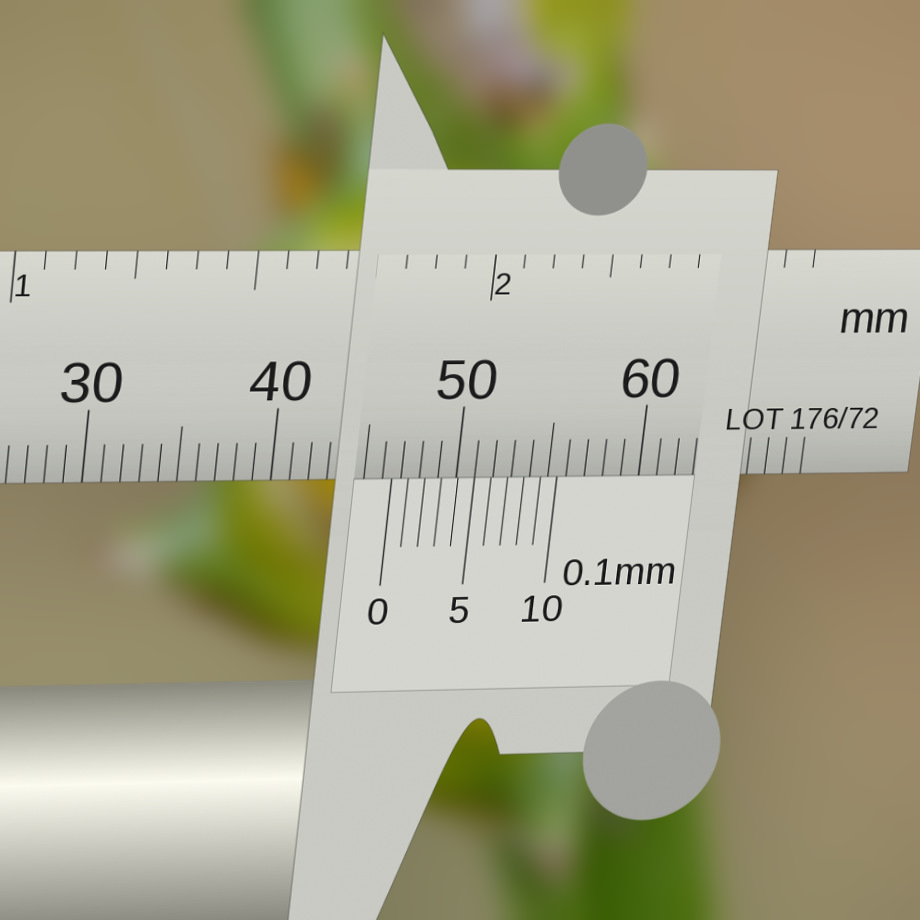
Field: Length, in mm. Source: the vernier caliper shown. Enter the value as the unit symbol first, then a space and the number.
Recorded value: mm 46.5
